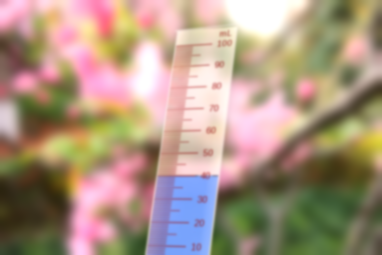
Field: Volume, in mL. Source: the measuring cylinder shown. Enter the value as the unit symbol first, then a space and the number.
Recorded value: mL 40
